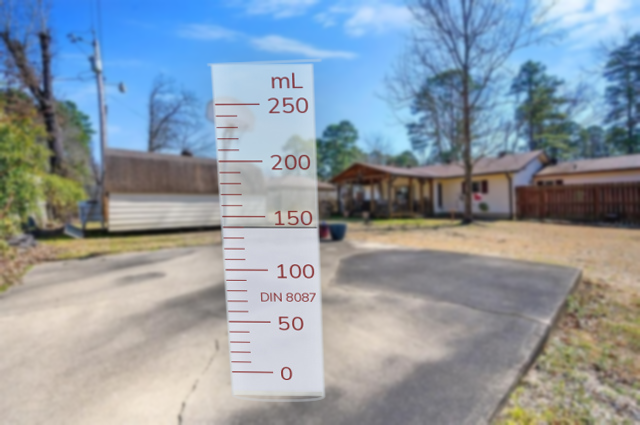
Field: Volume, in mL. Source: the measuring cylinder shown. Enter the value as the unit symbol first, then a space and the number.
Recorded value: mL 140
